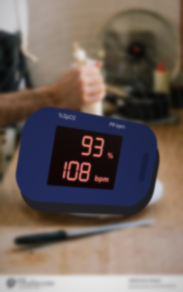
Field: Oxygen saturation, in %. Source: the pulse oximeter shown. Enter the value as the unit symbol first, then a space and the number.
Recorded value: % 93
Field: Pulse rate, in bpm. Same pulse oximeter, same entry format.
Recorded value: bpm 108
